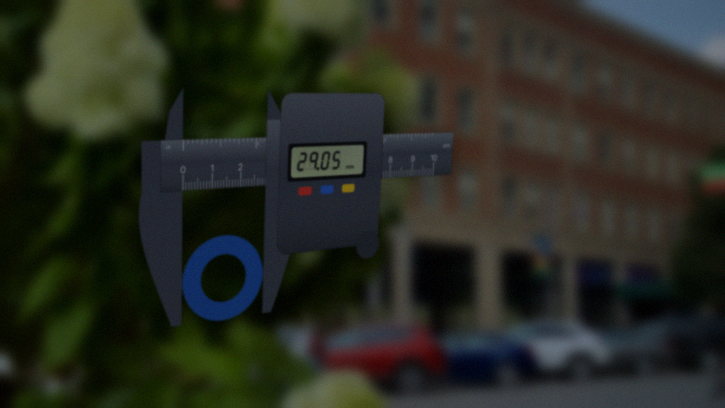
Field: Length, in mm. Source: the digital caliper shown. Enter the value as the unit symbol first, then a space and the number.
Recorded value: mm 29.05
